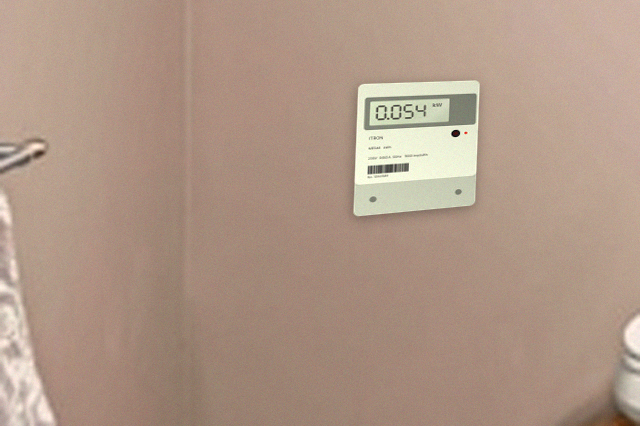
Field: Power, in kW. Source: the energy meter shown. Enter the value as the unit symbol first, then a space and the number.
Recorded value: kW 0.054
